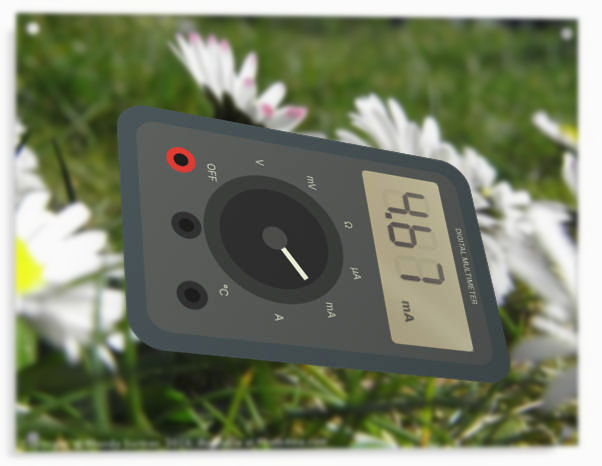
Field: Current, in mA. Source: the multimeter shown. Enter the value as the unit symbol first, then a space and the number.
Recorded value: mA 4.67
